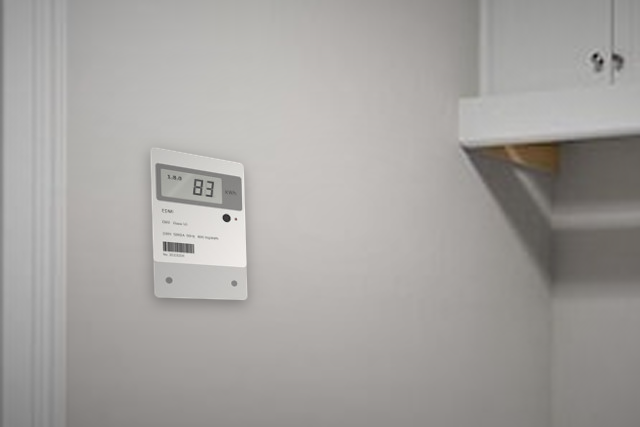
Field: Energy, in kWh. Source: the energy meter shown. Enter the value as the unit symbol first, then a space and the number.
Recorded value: kWh 83
